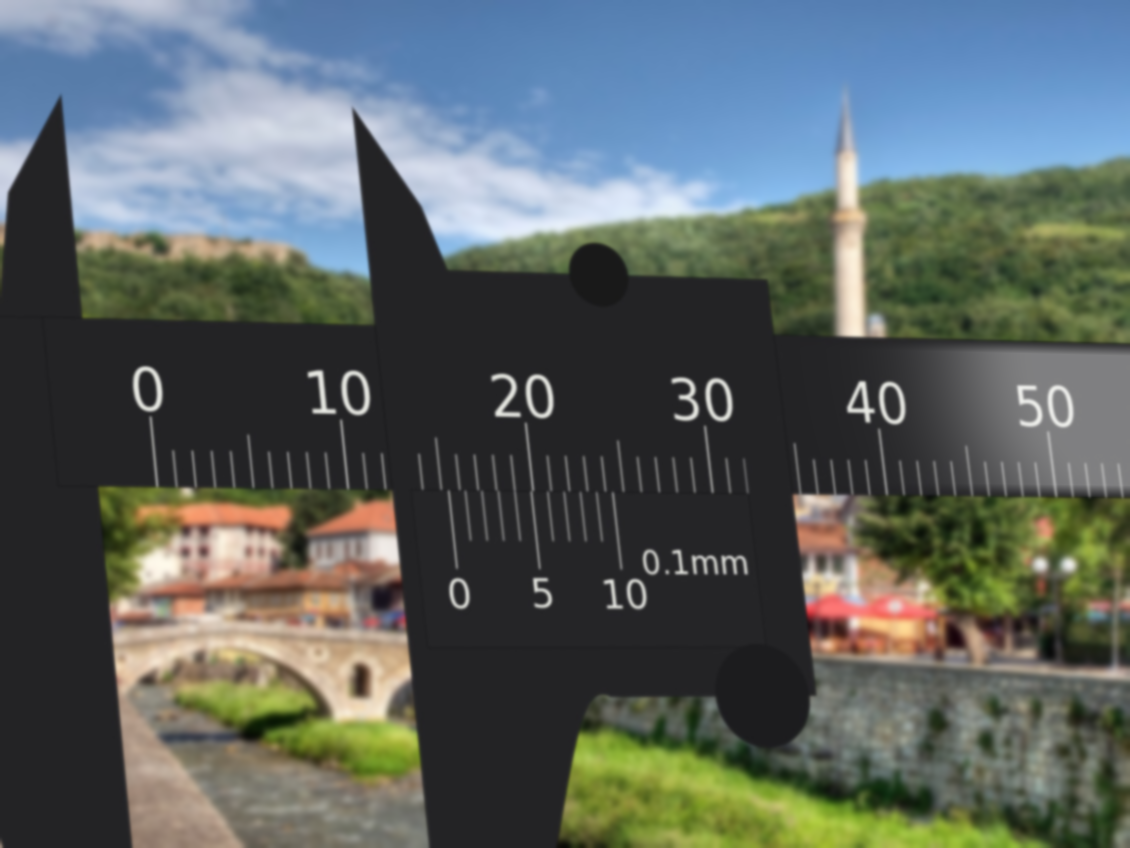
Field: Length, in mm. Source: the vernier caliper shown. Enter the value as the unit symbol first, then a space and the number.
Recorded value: mm 15.4
